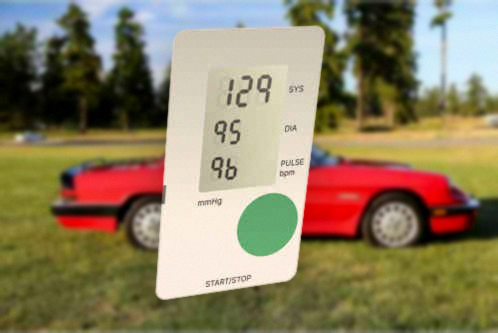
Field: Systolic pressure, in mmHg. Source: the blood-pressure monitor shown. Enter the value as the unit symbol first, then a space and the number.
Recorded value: mmHg 129
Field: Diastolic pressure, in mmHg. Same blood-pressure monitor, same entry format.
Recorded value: mmHg 95
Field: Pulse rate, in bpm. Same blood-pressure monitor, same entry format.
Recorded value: bpm 96
